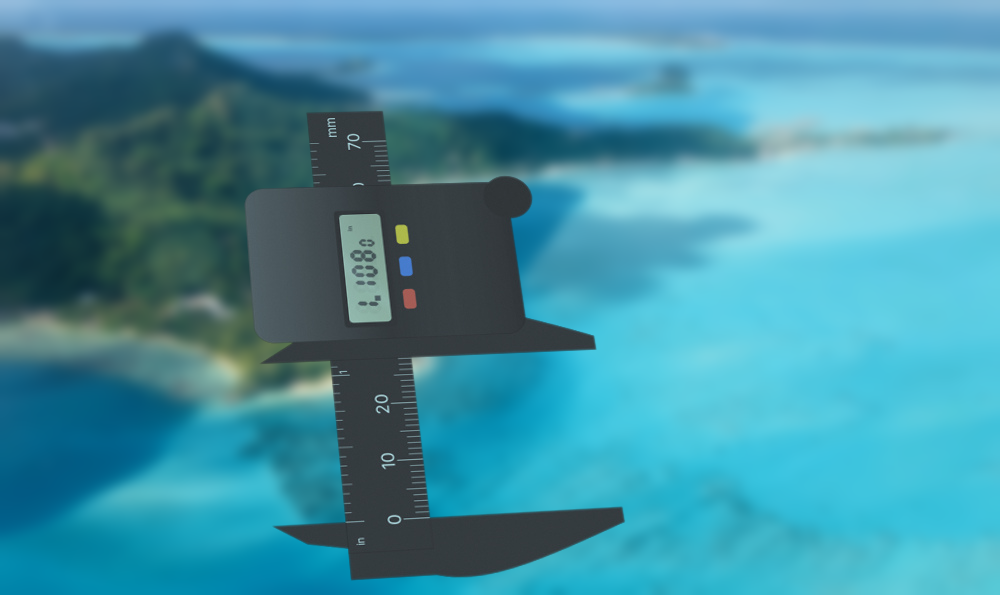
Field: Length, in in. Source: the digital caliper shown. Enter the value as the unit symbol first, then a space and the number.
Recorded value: in 1.1080
